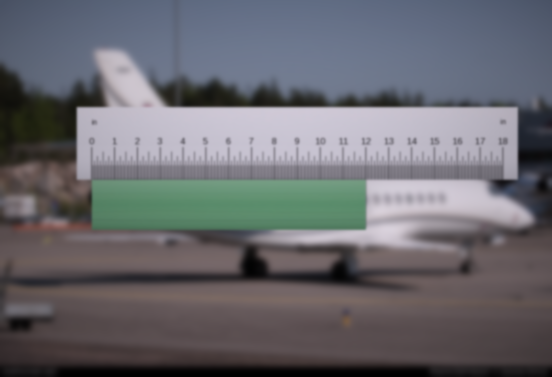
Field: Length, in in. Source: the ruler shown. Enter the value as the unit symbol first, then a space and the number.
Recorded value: in 12
